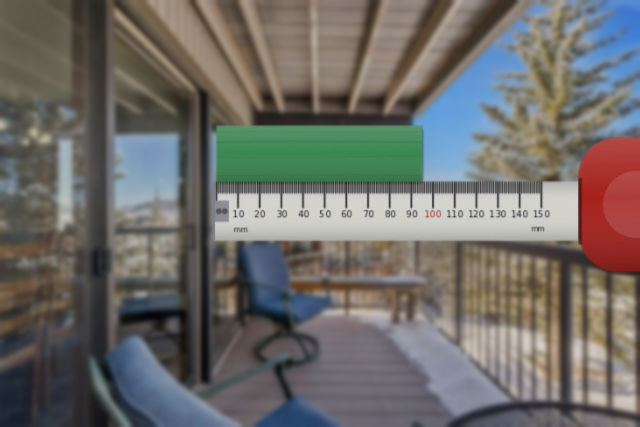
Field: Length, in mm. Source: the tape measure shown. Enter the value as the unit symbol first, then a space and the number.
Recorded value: mm 95
